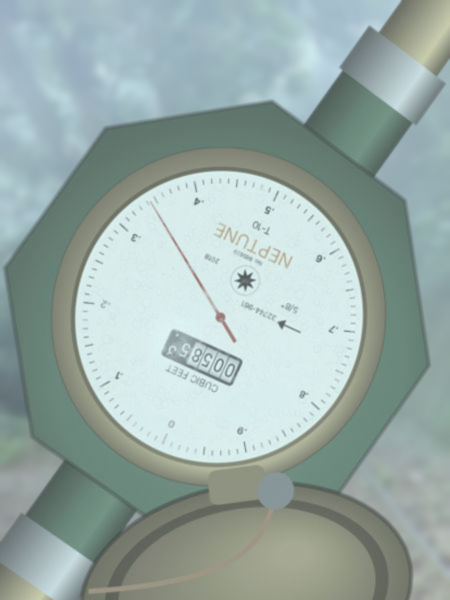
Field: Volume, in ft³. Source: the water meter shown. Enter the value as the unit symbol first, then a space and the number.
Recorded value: ft³ 5853.34
